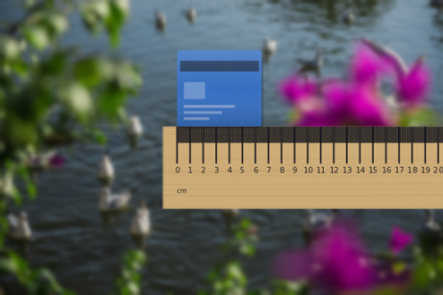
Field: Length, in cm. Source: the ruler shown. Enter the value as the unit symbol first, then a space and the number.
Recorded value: cm 6.5
